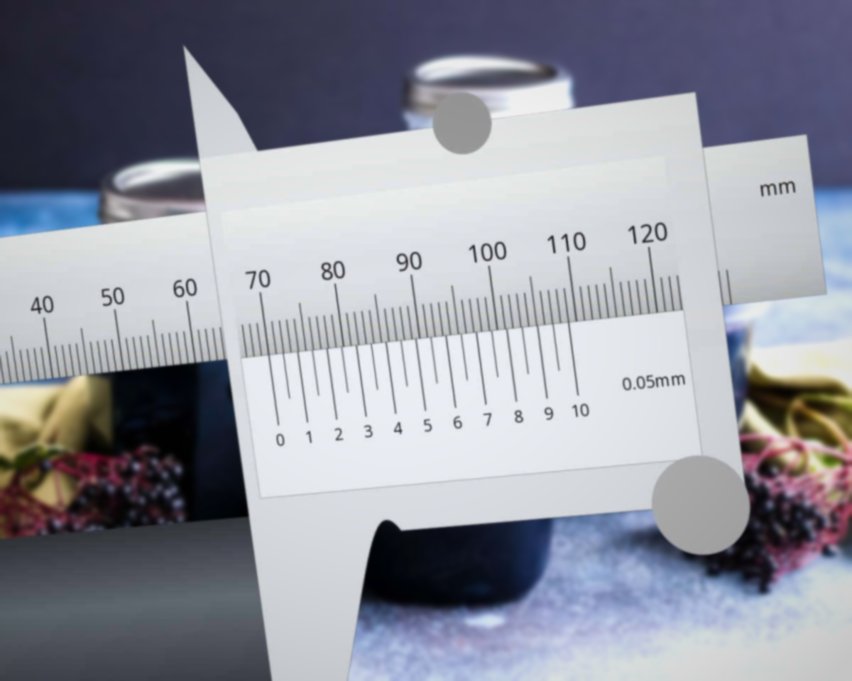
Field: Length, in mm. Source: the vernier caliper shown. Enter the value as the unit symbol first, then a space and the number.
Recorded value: mm 70.0
